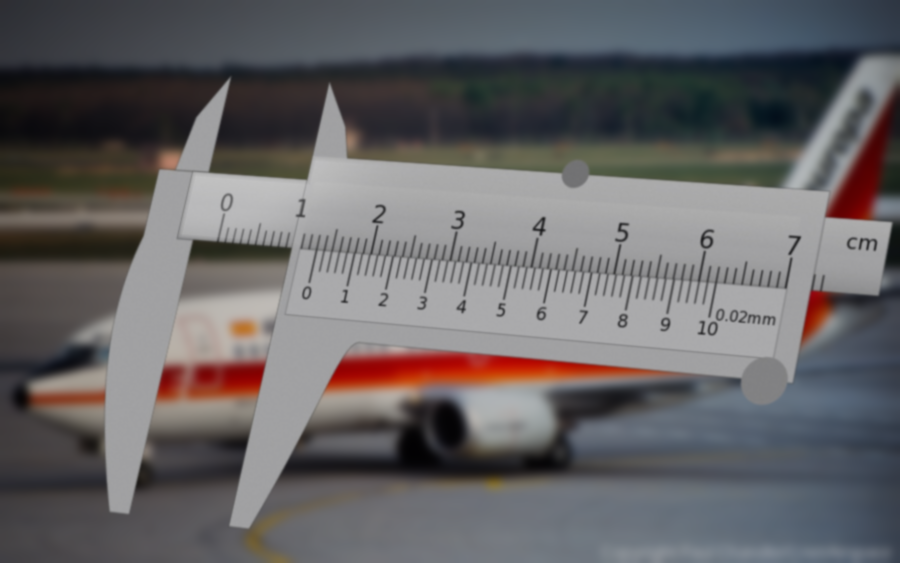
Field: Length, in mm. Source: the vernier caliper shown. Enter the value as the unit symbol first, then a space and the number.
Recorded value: mm 13.0
